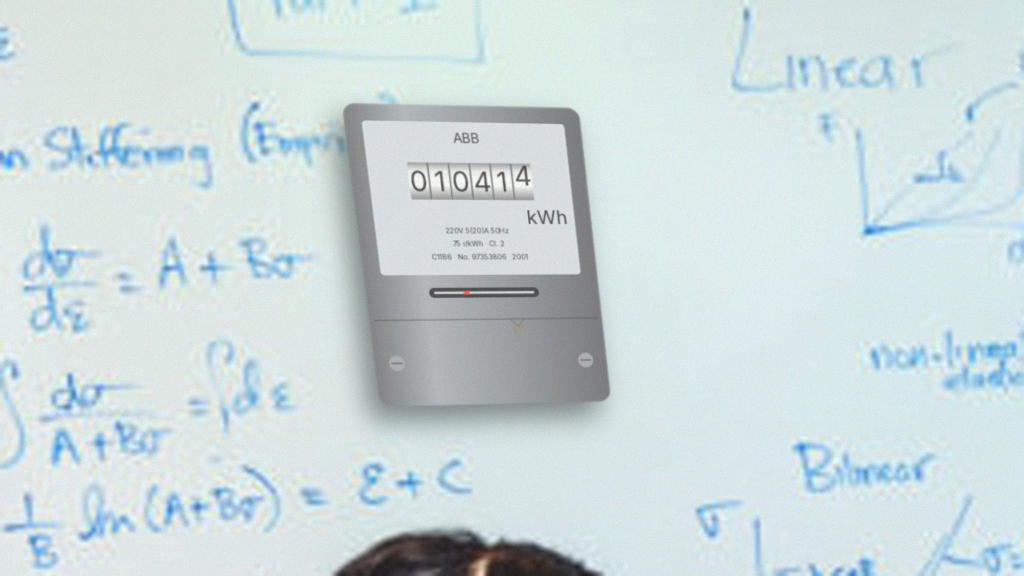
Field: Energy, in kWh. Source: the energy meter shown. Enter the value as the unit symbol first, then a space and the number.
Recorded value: kWh 10414
